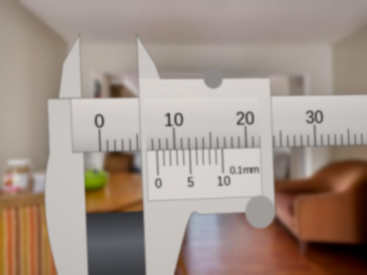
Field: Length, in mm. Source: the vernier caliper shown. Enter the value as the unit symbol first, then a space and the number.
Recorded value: mm 7.6
